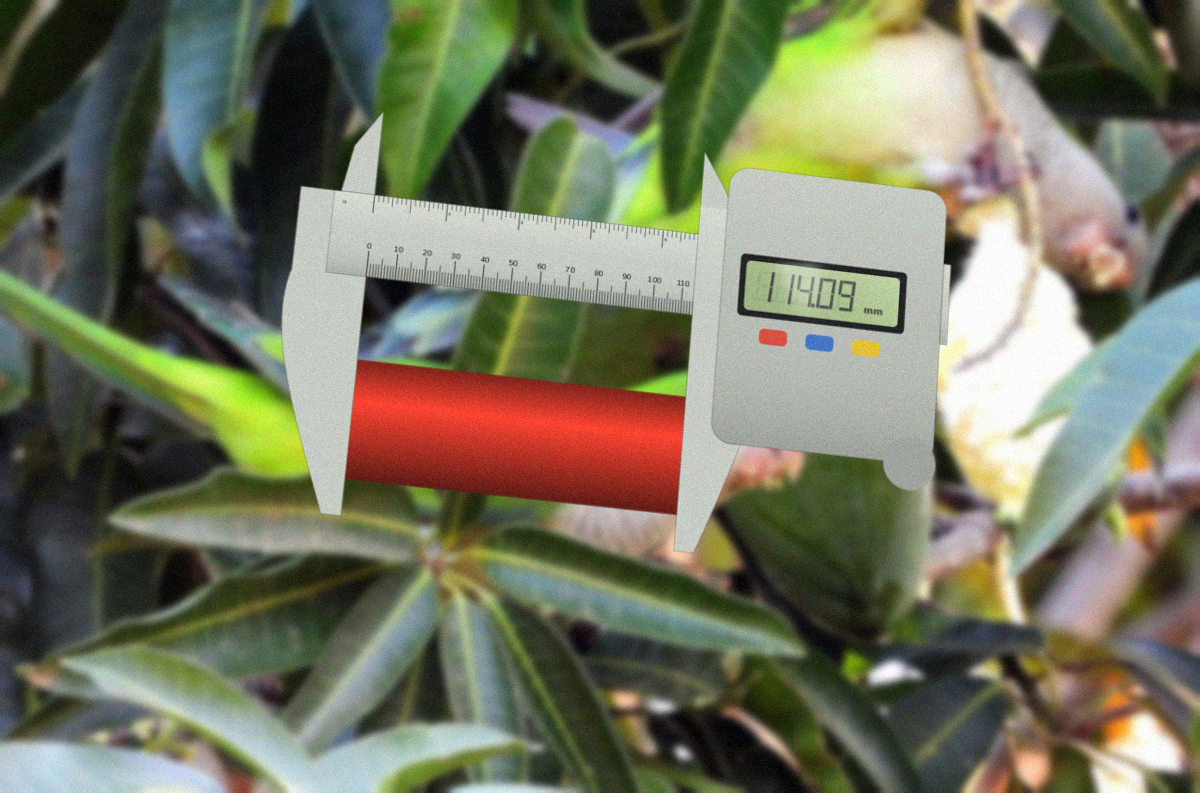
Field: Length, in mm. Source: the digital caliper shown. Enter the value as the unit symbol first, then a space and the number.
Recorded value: mm 114.09
